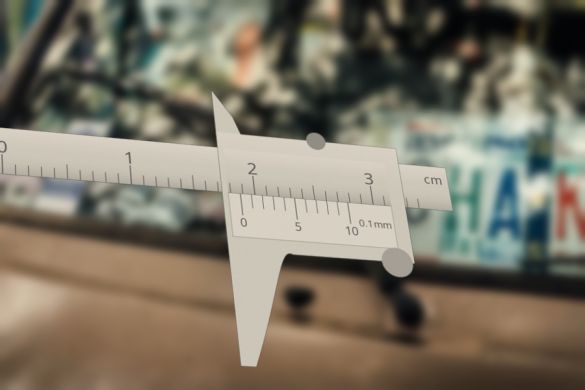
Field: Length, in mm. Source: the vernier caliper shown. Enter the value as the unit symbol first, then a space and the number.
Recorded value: mm 18.8
